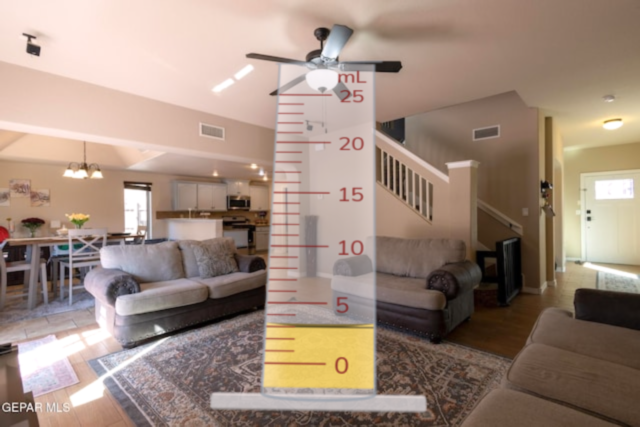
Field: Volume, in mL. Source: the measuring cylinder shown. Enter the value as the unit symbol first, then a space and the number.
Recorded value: mL 3
